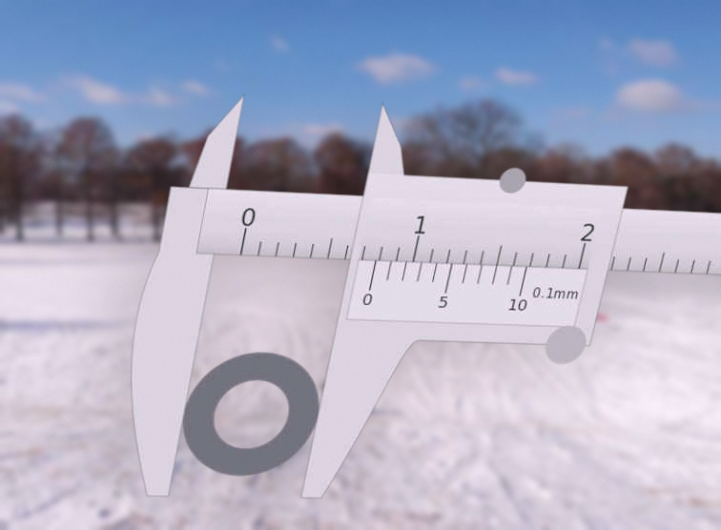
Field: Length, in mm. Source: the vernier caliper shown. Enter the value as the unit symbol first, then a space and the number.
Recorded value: mm 7.8
